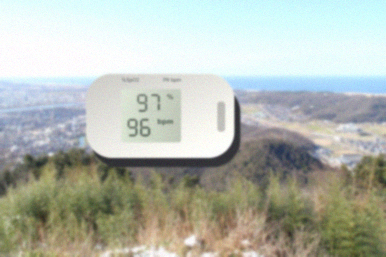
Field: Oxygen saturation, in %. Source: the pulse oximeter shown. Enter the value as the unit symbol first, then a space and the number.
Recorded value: % 97
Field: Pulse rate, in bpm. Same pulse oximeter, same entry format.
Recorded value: bpm 96
